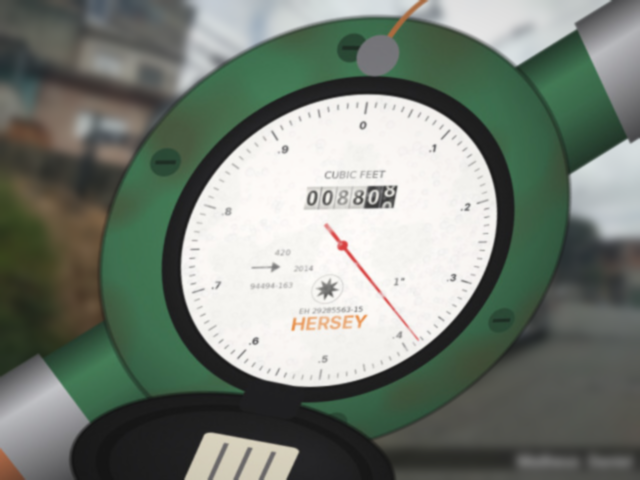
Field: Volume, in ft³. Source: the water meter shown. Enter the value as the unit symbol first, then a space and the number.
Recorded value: ft³ 8808.38
